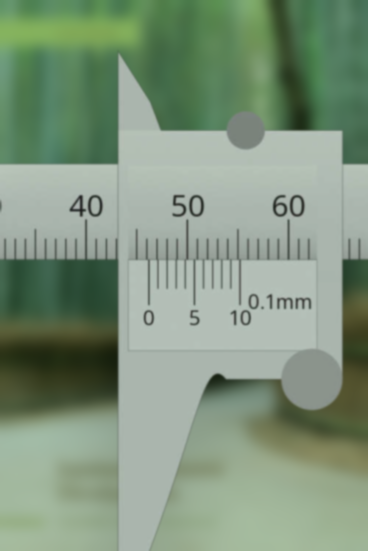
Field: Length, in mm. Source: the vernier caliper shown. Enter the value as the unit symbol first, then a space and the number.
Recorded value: mm 46.2
